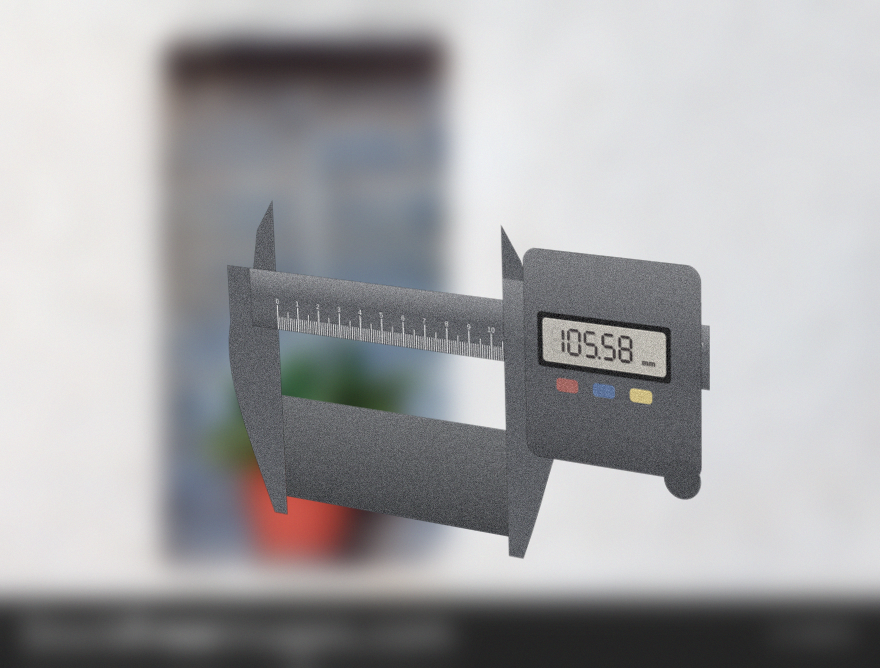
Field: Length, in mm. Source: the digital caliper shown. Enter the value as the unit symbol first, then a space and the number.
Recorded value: mm 105.58
